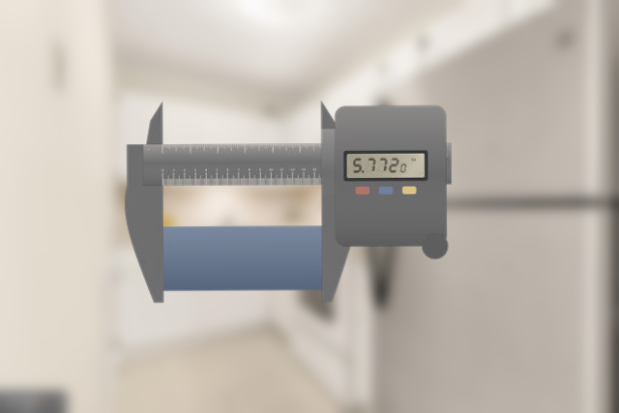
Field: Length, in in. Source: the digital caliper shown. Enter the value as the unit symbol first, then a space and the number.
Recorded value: in 5.7720
